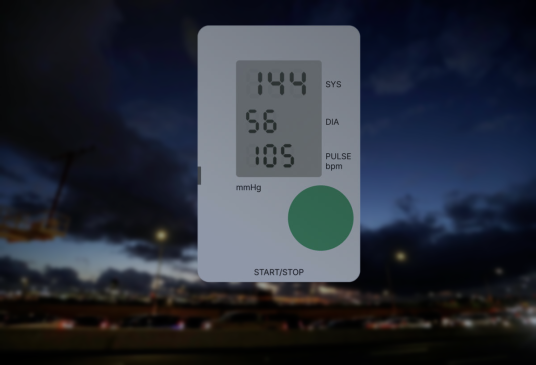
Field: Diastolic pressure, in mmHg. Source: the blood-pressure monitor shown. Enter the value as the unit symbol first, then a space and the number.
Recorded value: mmHg 56
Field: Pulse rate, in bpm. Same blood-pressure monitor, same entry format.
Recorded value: bpm 105
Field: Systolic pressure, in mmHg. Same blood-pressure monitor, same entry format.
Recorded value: mmHg 144
